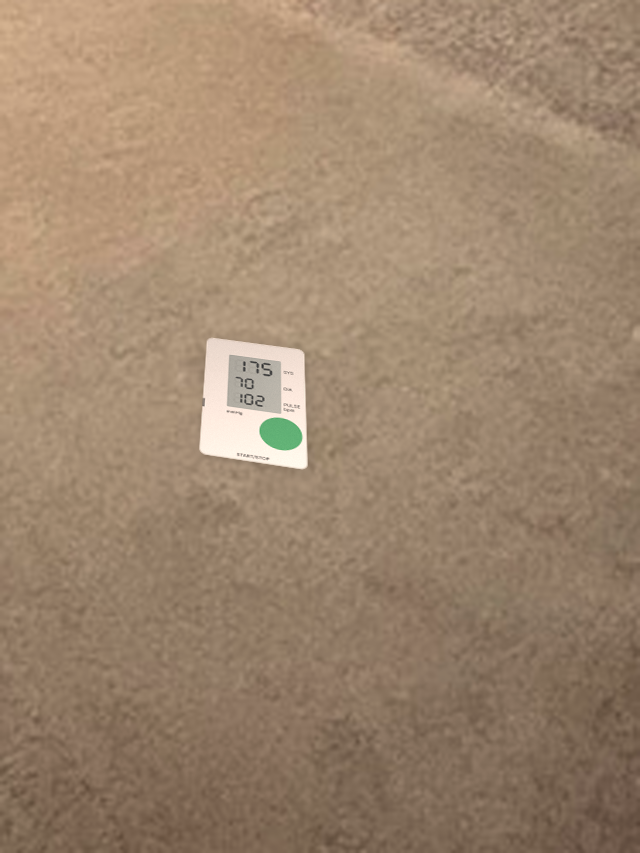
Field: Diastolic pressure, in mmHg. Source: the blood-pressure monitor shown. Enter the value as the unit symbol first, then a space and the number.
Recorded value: mmHg 70
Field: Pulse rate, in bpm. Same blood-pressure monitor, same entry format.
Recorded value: bpm 102
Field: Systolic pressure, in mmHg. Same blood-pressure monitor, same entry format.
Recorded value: mmHg 175
